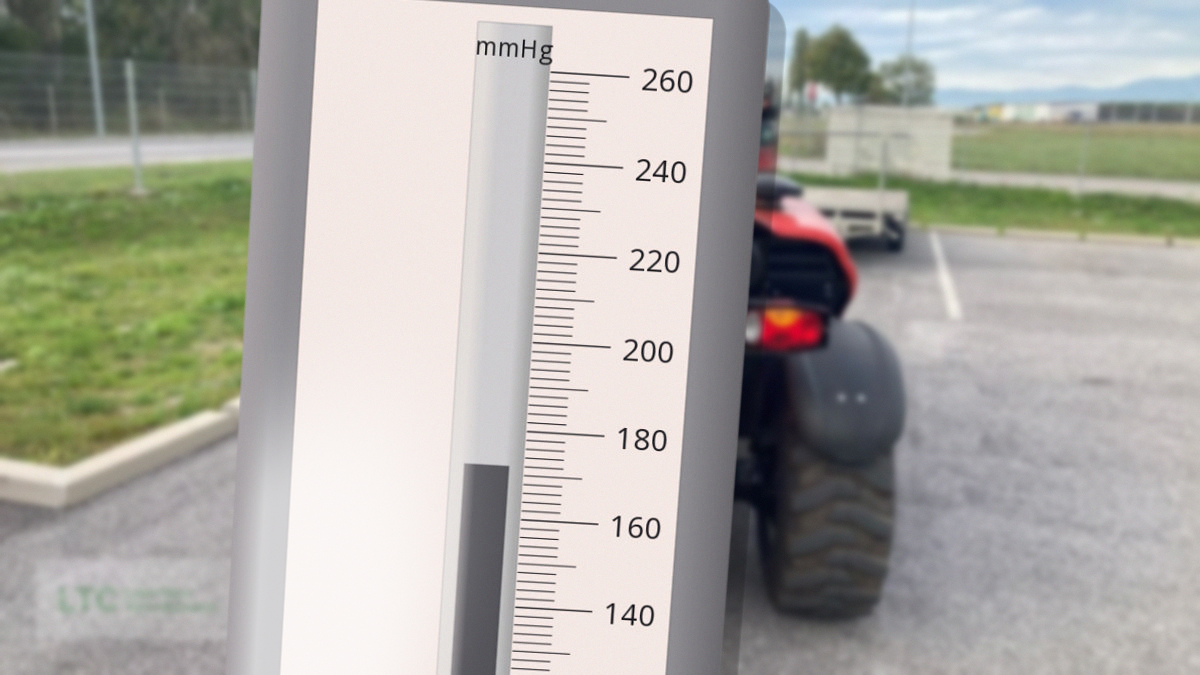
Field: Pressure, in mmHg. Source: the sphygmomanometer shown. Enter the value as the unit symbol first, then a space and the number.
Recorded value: mmHg 172
